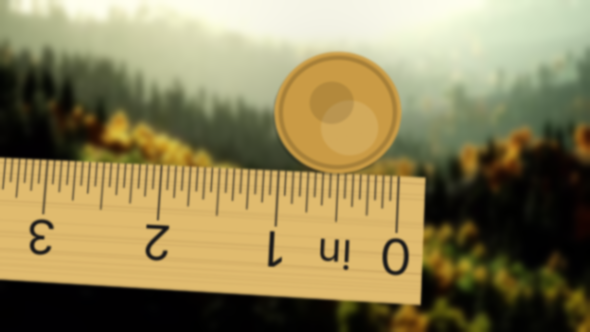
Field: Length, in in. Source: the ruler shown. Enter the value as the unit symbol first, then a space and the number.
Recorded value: in 1.0625
